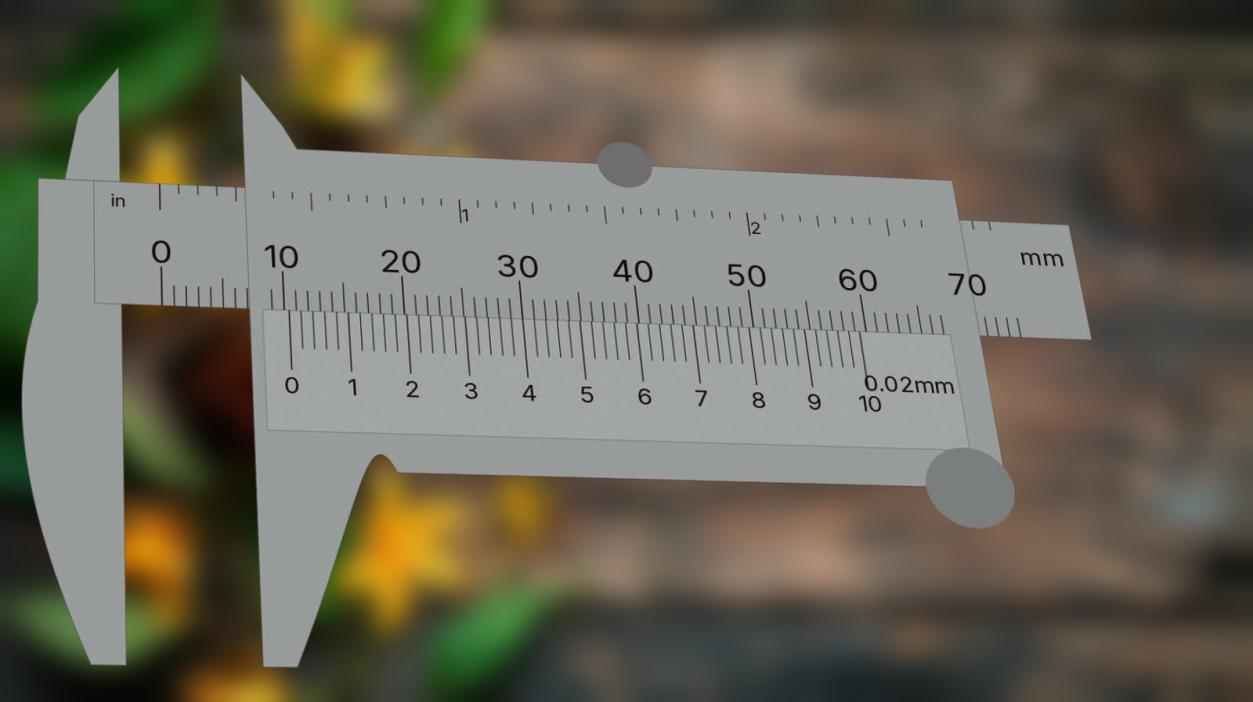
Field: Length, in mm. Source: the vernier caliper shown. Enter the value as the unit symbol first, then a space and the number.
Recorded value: mm 10.4
